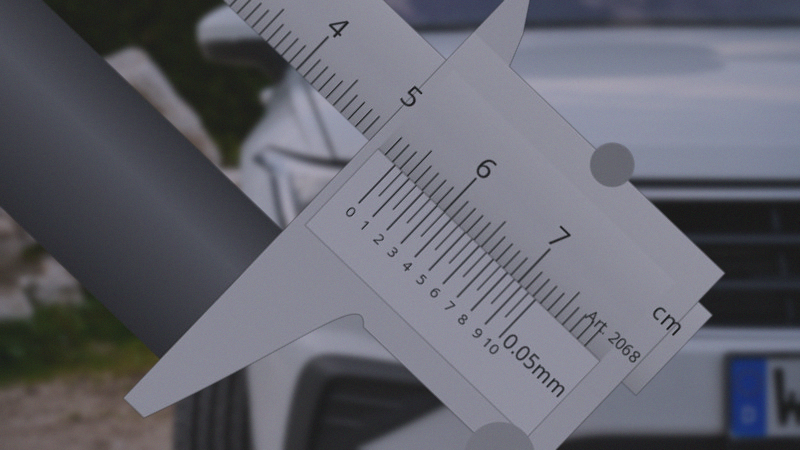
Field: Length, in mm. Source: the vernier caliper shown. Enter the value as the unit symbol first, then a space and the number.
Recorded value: mm 53.4
